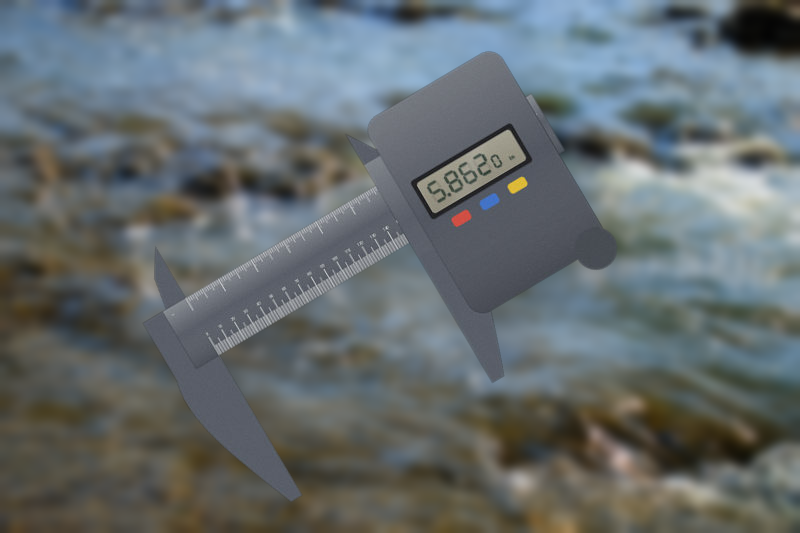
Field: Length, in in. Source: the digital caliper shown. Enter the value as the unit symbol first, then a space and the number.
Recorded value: in 5.8620
